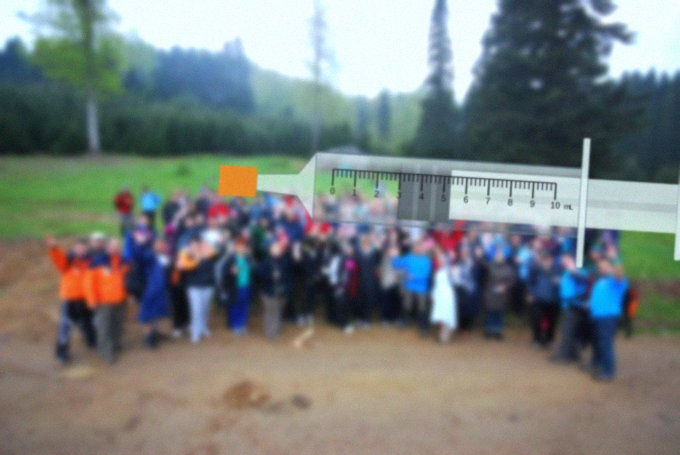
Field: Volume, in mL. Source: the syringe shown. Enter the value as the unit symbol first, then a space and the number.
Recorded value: mL 3
